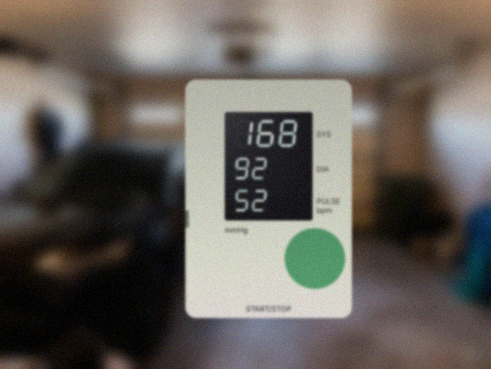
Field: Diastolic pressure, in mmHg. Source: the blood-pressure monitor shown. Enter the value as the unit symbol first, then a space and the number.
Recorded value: mmHg 92
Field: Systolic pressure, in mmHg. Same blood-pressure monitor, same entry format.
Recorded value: mmHg 168
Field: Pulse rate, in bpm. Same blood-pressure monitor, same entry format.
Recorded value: bpm 52
